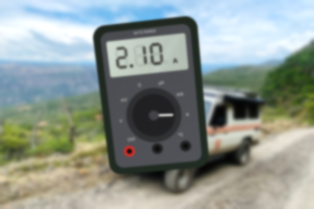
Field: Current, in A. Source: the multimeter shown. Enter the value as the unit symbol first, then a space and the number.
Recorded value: A 2.10
